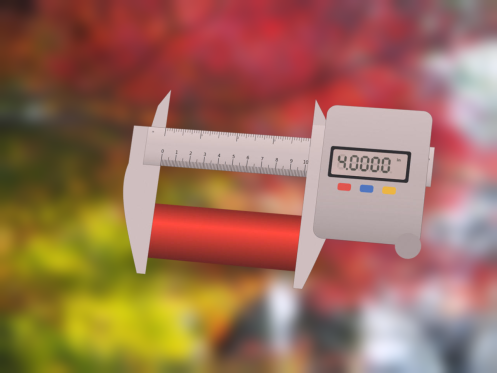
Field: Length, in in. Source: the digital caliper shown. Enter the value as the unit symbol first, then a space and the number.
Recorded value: in 4.0000
